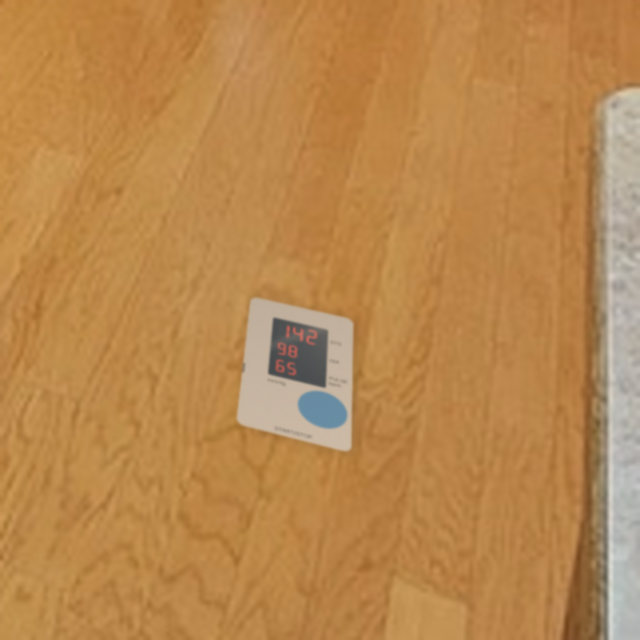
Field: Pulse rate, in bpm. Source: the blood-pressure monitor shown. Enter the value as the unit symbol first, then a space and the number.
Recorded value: bpm 65
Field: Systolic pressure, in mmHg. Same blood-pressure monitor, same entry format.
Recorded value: mmHg 142
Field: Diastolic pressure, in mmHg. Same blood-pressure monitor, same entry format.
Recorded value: mmHg 98
